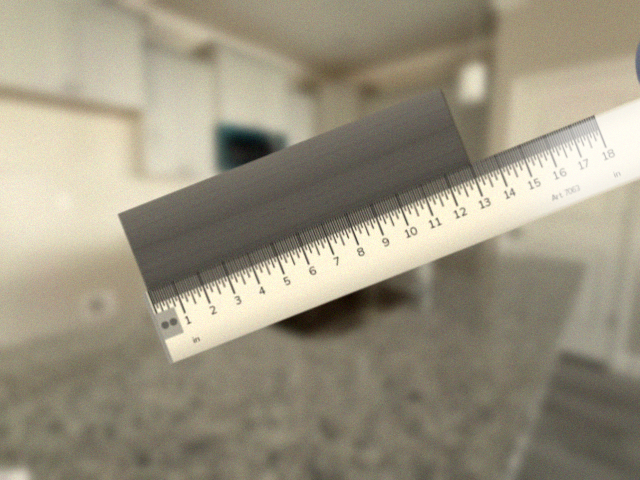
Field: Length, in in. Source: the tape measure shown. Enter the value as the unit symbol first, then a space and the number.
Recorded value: in 13
